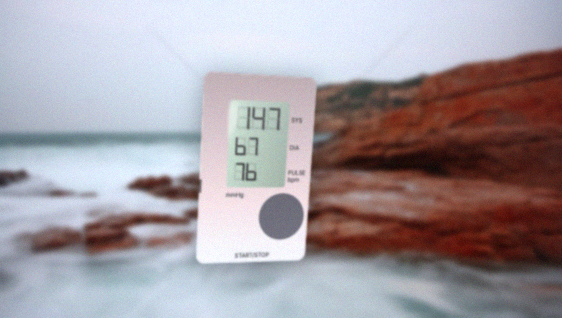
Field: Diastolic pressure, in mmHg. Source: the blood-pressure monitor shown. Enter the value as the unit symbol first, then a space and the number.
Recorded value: mmHg 67
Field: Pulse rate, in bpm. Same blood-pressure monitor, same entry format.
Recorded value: bpm 76
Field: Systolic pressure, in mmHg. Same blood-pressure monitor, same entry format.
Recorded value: mmHg 147
